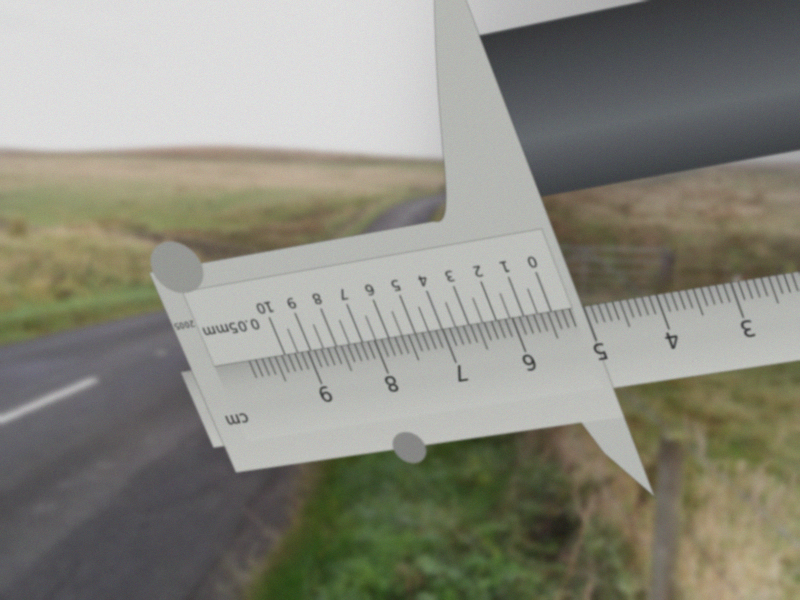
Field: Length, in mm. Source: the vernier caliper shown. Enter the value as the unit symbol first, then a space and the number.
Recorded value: mm 54.5
